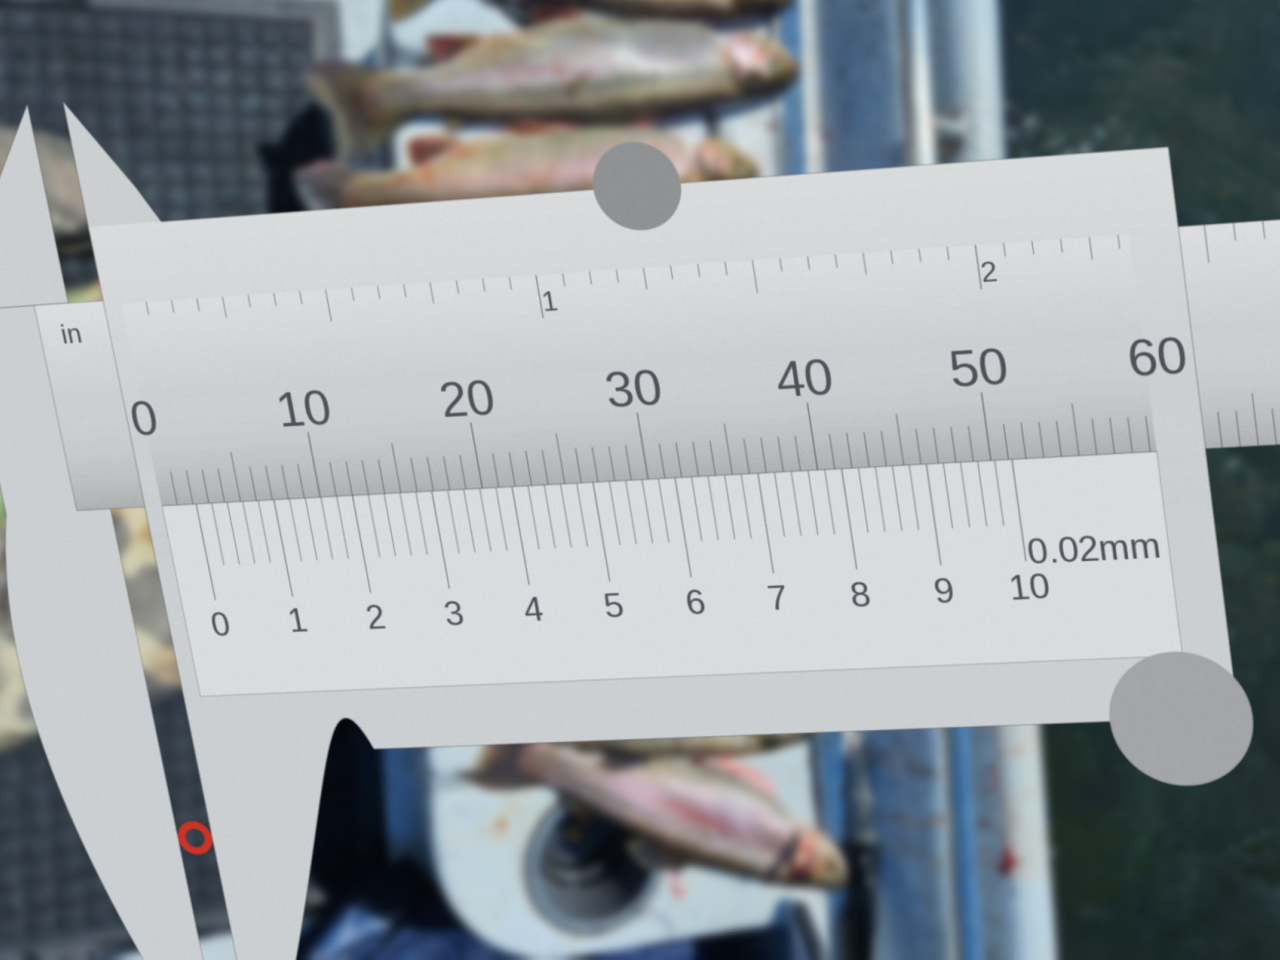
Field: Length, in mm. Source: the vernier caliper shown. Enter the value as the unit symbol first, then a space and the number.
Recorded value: mm 2.2
